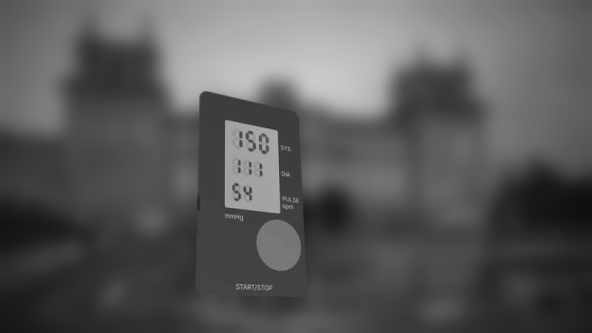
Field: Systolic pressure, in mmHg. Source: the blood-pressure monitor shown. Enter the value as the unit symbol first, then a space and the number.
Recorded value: mmHg 150
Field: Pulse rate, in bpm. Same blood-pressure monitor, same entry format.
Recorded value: bpm 54
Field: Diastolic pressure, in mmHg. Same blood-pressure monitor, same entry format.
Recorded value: mmHg 111
